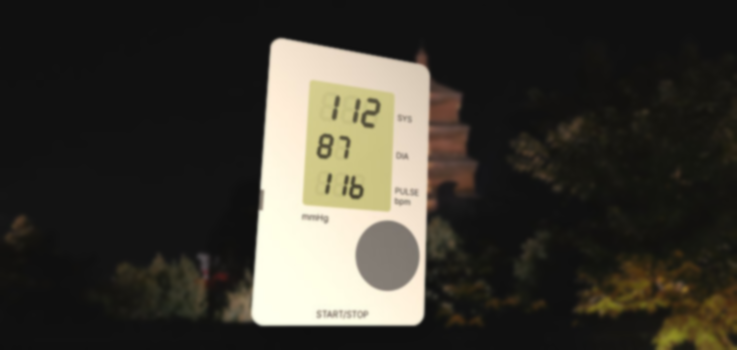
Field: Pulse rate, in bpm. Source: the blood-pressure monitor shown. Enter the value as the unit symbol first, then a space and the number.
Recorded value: bpm 116
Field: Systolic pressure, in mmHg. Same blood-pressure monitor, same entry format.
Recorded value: mmHg 112
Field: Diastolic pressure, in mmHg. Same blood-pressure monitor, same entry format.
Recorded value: mmHg 87
